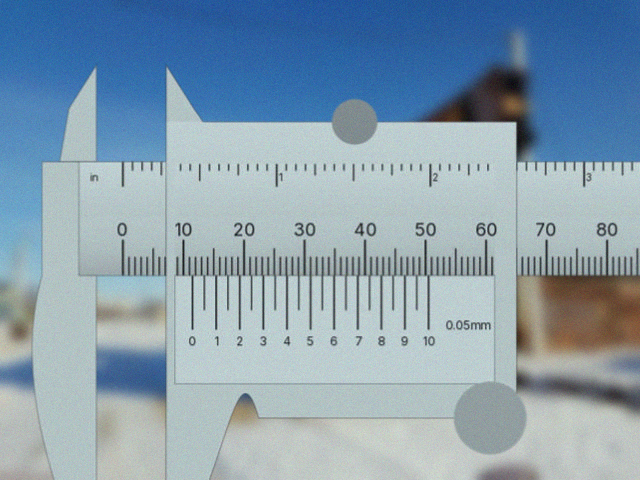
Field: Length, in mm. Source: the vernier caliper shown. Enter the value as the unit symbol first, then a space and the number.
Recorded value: mm 11.5
